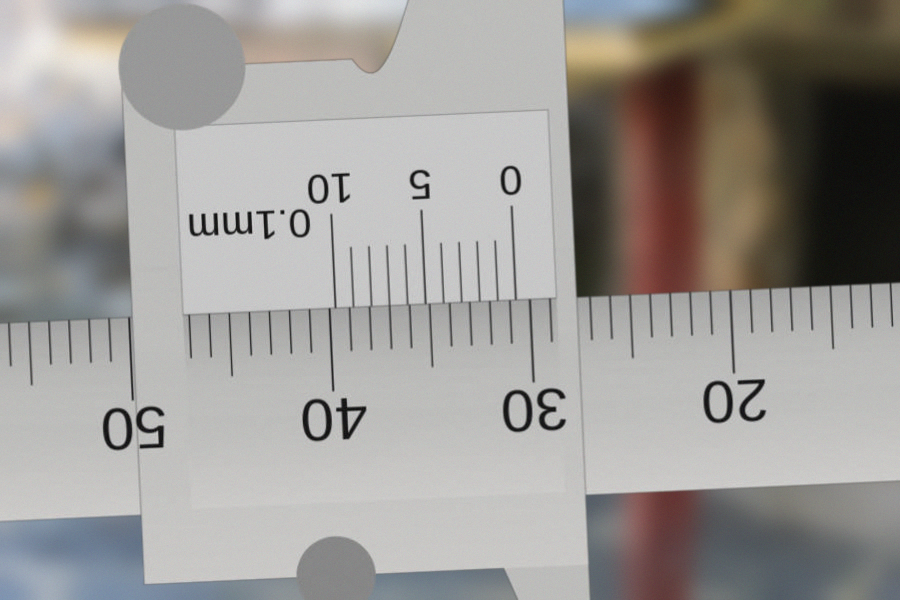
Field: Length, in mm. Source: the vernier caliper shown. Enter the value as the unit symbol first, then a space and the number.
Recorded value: mm 30.7
